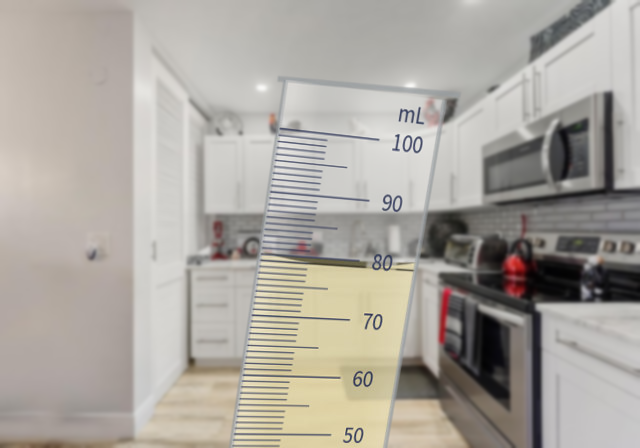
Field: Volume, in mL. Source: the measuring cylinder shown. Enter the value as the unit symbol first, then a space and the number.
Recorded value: mL 79
